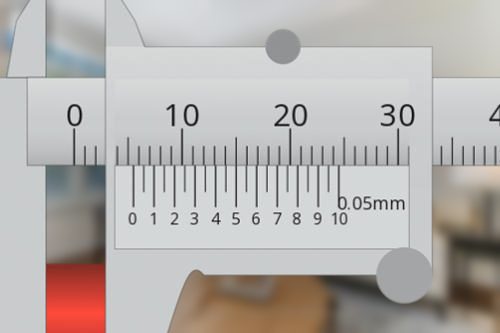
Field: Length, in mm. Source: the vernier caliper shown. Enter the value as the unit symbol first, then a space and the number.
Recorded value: mm 5.5
